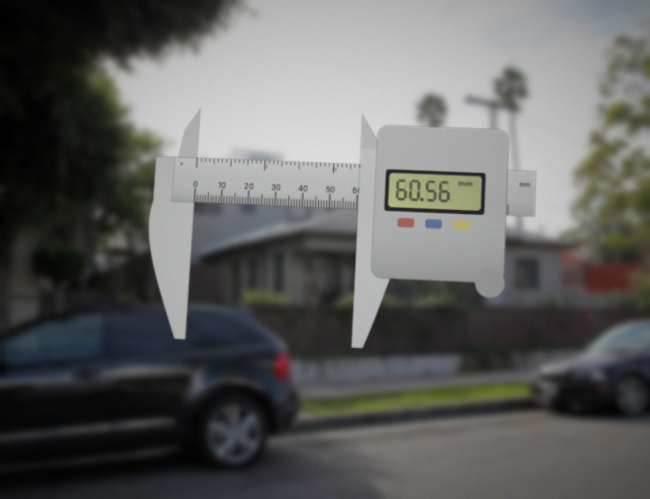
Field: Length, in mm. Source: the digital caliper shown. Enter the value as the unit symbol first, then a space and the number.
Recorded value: mm 60.56
